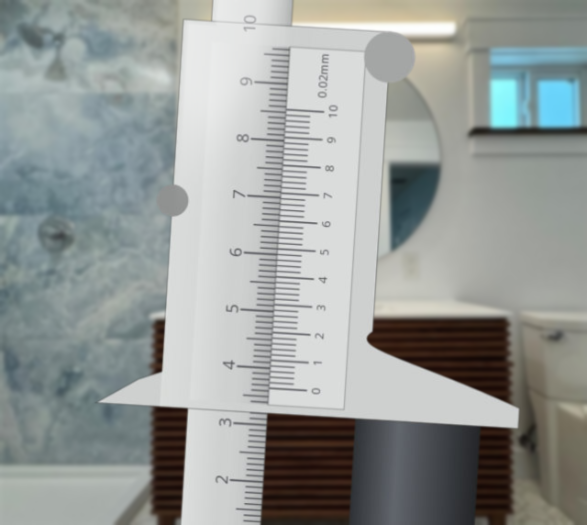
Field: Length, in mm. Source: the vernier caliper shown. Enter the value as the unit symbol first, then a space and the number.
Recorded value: mm 36.5
